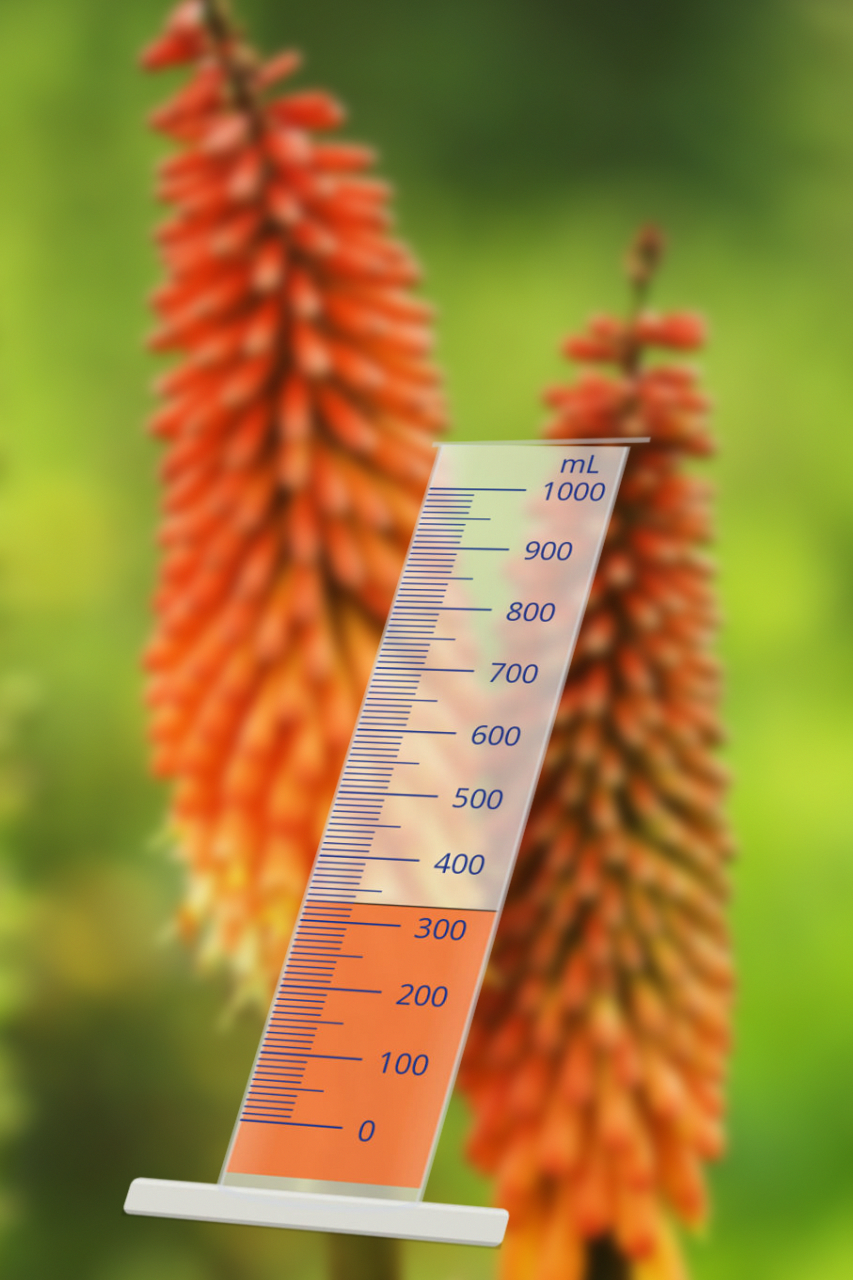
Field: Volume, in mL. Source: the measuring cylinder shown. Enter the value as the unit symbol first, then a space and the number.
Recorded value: mL 330
